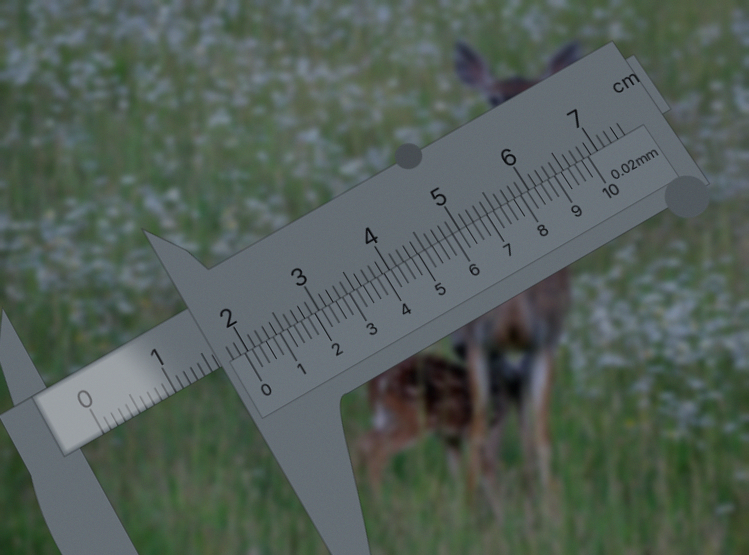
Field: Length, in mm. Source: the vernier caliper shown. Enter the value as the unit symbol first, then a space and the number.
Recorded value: mm 19.6
